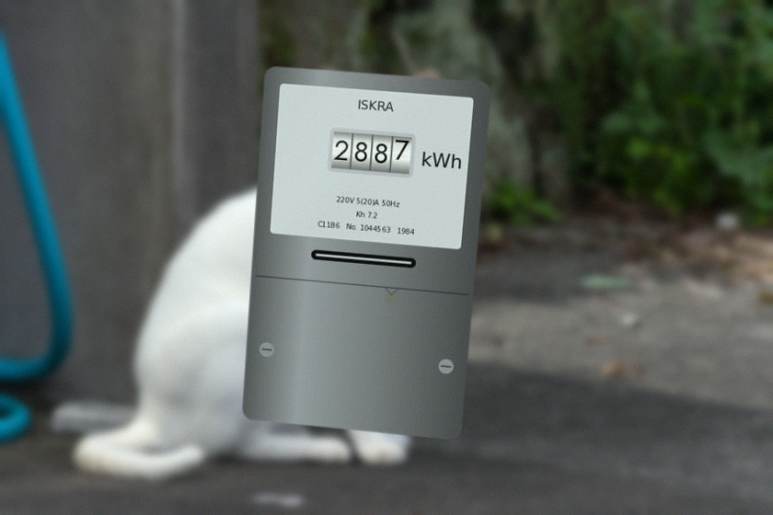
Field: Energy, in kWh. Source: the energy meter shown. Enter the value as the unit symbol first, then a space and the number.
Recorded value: kWh 2887
